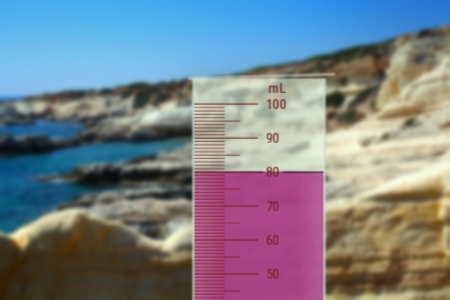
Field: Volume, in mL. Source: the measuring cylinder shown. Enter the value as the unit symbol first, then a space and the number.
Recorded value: mL 80
